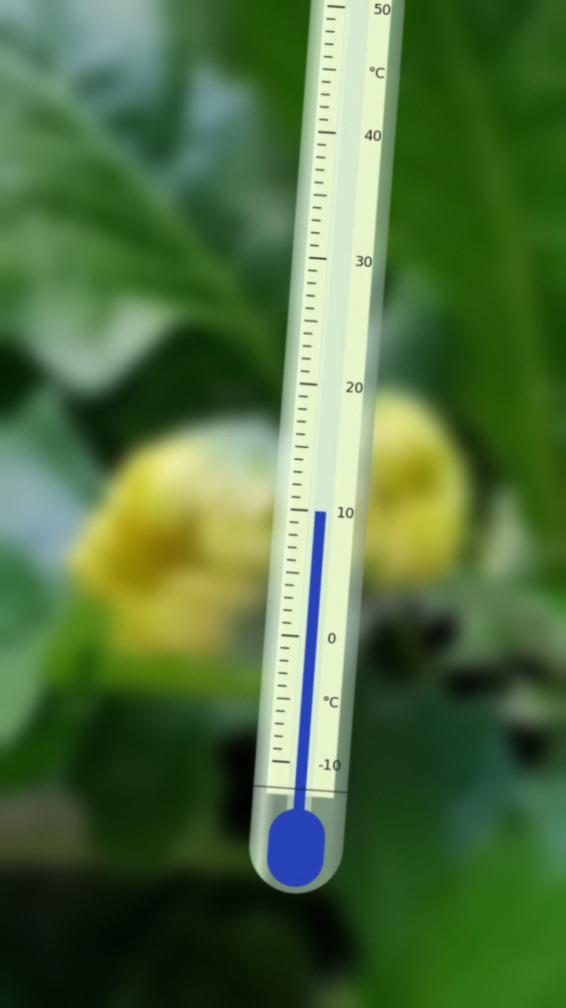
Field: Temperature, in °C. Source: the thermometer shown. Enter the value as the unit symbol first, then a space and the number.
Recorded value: °C 10
